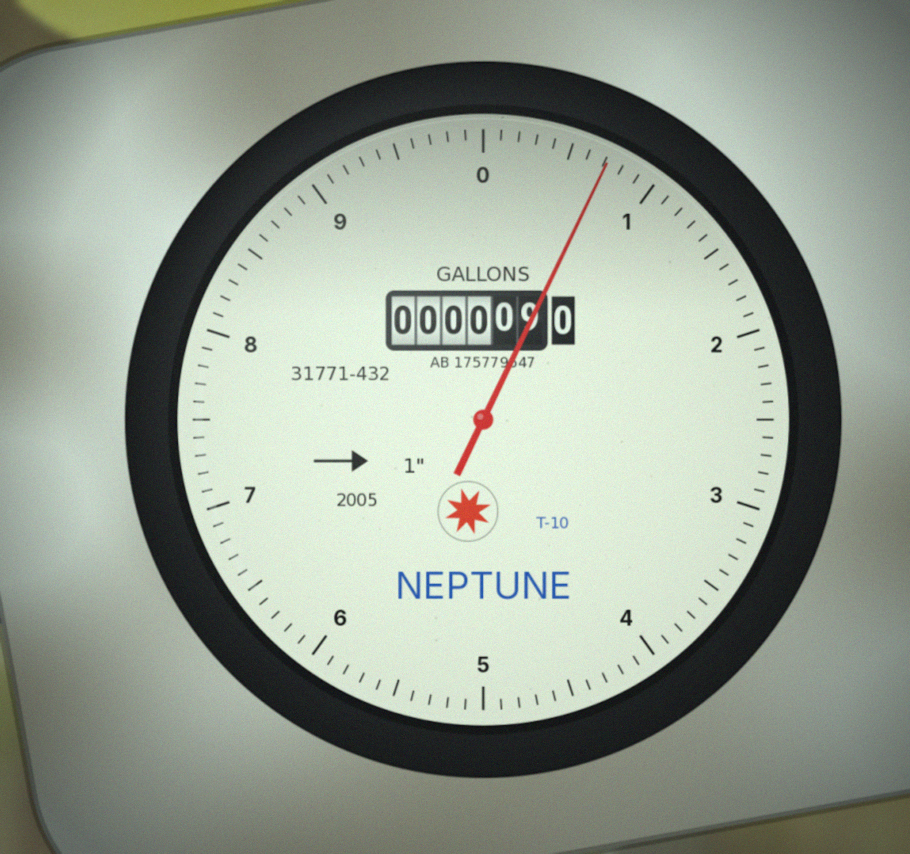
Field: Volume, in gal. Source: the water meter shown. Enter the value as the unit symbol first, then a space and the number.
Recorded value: gal 90.7
